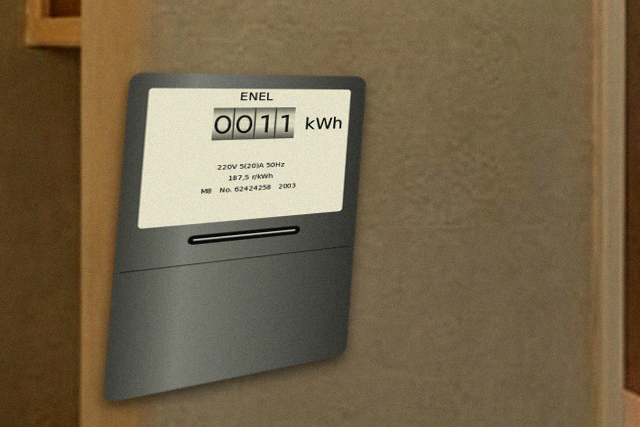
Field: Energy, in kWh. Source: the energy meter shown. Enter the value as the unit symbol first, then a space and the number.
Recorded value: kWh 11
